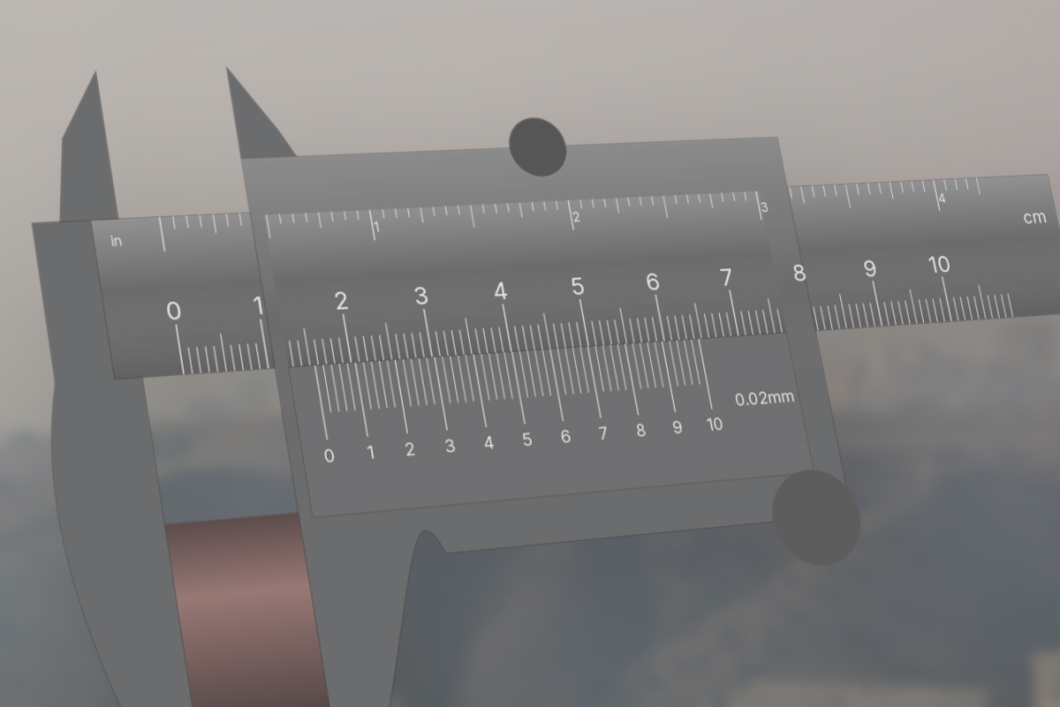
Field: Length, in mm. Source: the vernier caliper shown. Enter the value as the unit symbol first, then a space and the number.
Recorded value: mm 15.6
